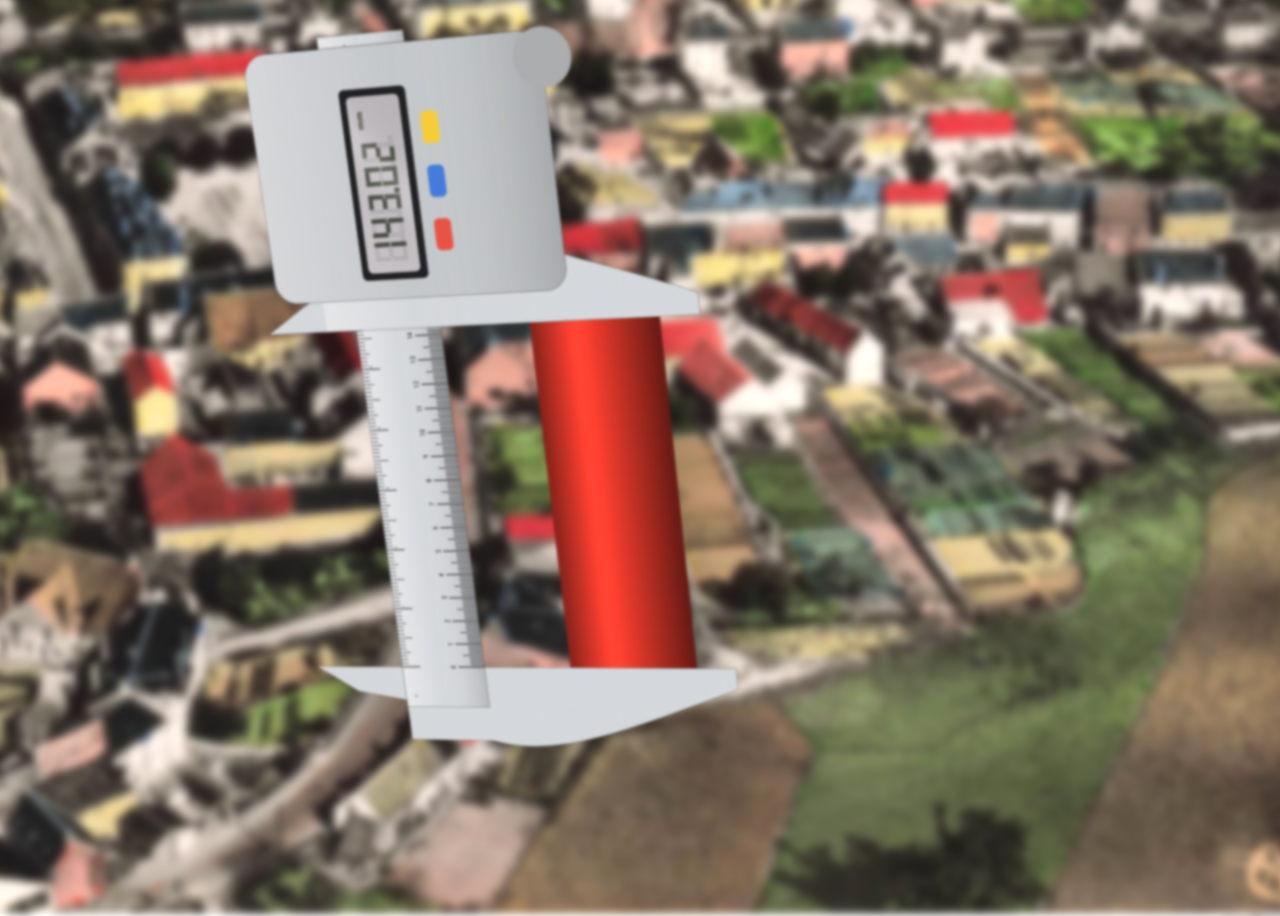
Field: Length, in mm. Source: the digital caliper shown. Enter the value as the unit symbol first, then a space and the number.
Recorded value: mm 143.02
